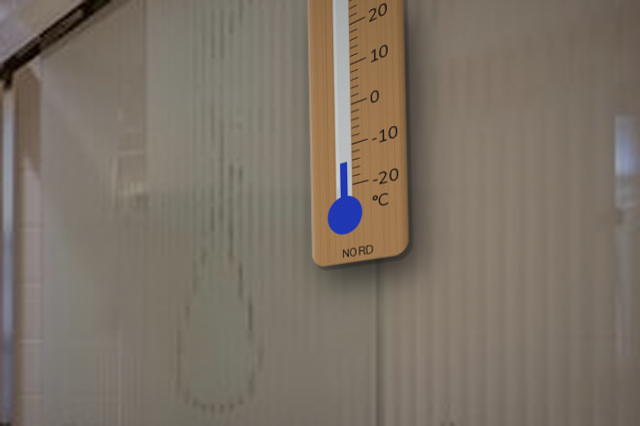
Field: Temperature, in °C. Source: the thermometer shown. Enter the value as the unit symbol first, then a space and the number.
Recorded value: °C -14
